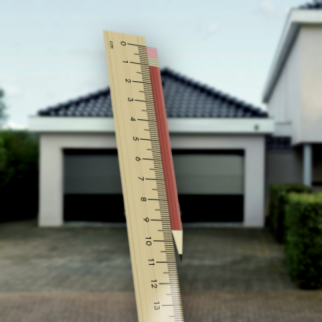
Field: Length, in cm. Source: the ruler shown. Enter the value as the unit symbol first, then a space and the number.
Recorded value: cm 11
